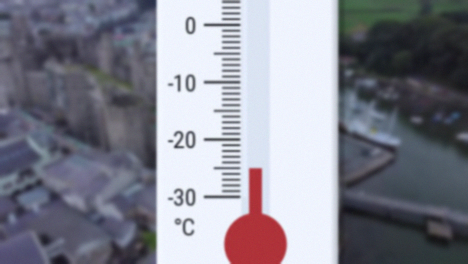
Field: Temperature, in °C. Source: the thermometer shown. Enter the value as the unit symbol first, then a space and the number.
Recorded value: °C -25
